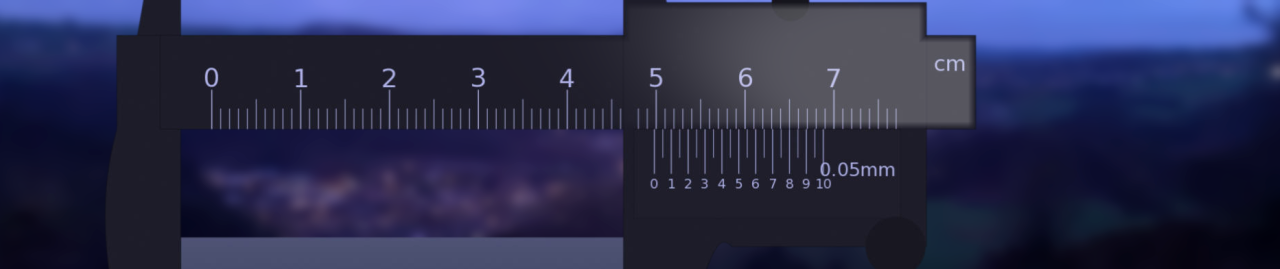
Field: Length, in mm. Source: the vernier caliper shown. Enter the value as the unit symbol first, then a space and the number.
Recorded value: mm 49.8
